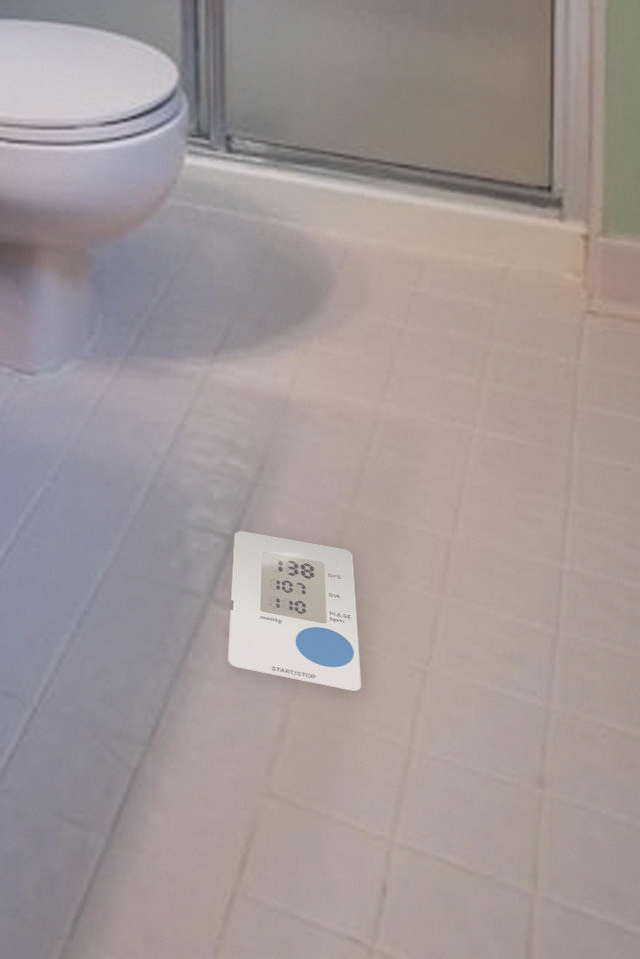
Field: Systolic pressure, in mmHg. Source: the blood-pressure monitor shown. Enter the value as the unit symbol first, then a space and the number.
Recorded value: mmHg 138
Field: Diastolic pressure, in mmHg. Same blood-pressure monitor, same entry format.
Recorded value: mmHg 107
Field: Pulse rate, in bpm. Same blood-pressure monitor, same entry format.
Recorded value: bpm 110
